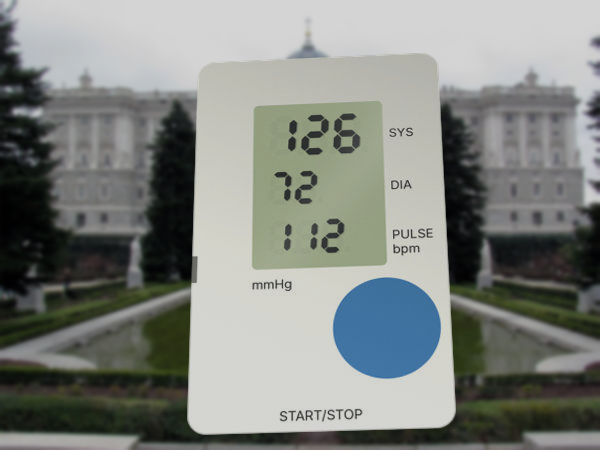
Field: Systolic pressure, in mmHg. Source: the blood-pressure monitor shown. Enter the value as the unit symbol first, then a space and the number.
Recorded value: mmHg 126
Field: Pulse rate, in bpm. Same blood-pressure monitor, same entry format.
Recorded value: bpm 112
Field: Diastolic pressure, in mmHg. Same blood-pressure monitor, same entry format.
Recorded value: mmHg 72
